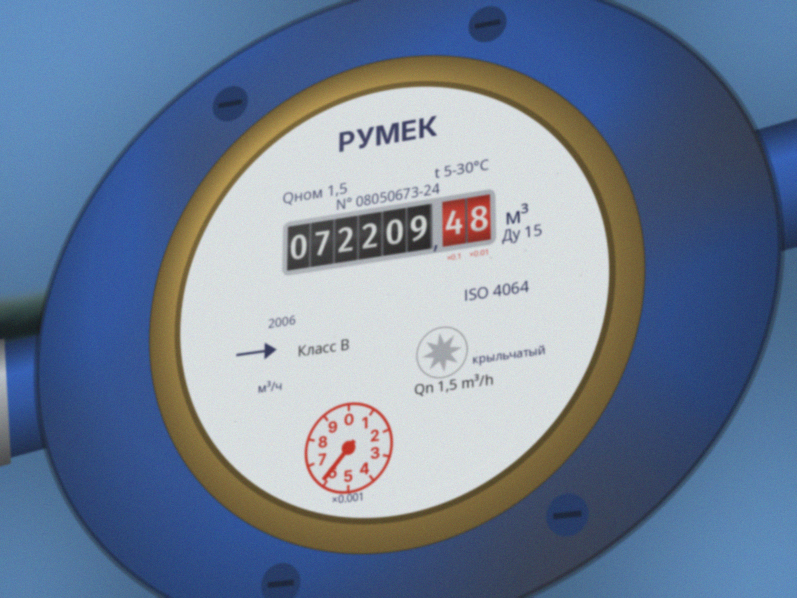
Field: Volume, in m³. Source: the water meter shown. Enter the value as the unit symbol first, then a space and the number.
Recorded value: m³ 72209.486
